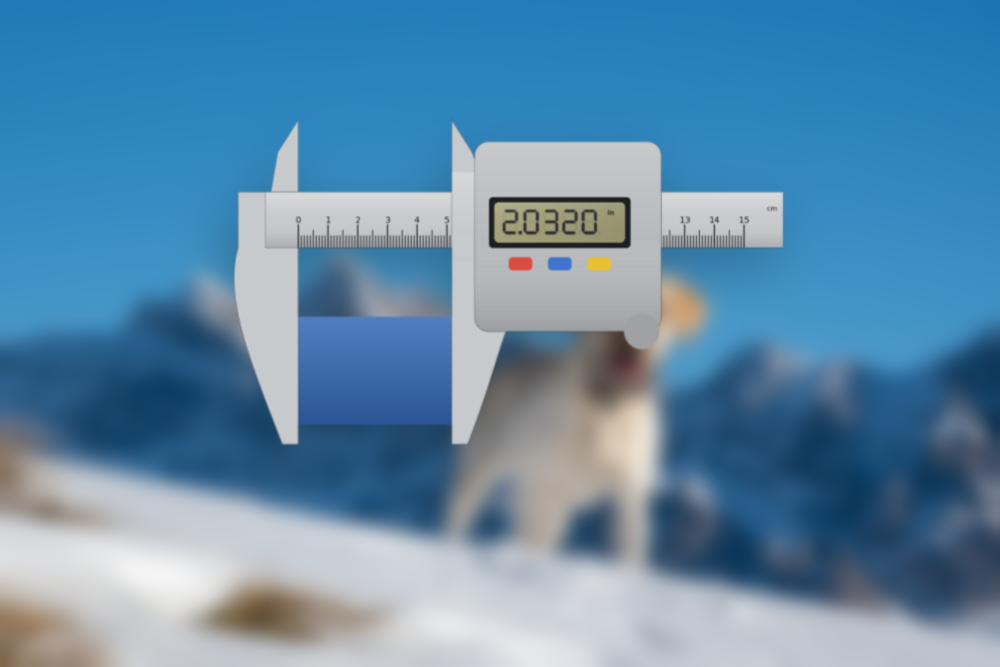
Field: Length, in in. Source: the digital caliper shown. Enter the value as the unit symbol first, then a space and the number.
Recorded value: in 2.0320
